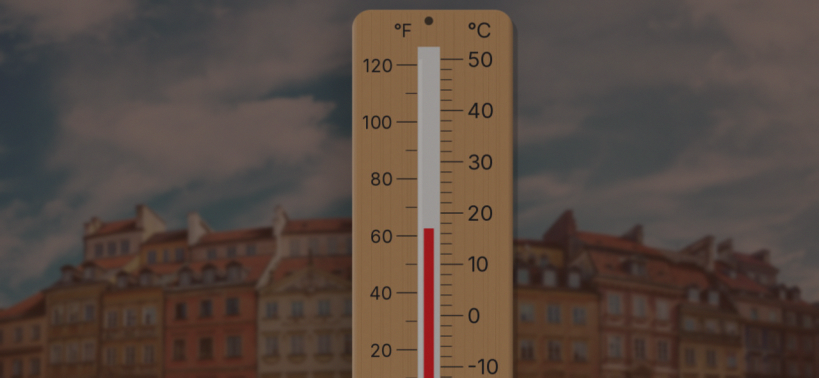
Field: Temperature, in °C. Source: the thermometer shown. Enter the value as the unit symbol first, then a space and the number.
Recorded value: °C 17
